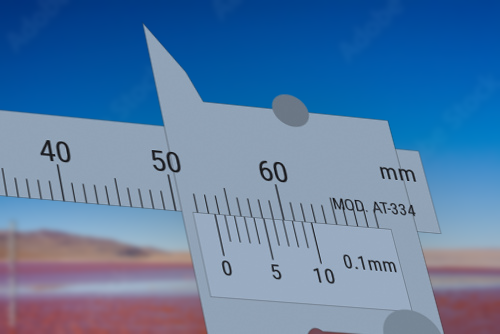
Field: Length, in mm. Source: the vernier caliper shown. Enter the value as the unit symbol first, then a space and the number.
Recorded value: mm 53.6
